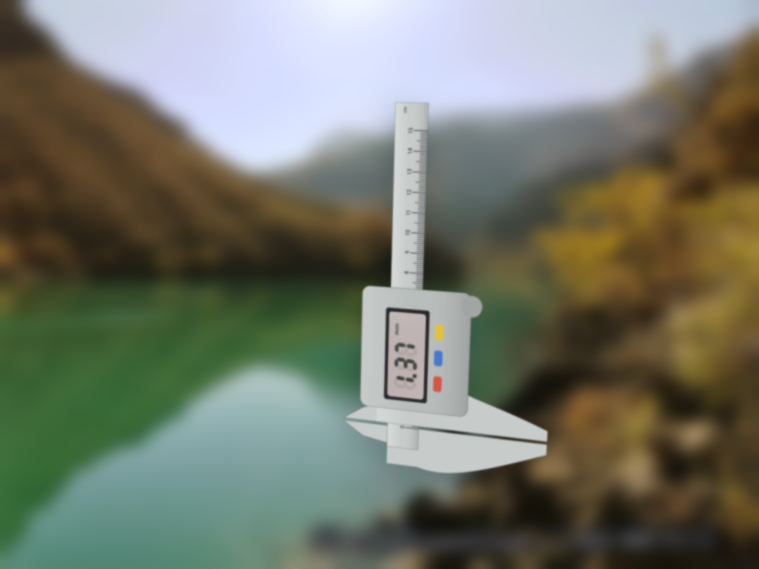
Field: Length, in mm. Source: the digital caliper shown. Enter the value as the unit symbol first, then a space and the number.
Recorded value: mm 1.37
